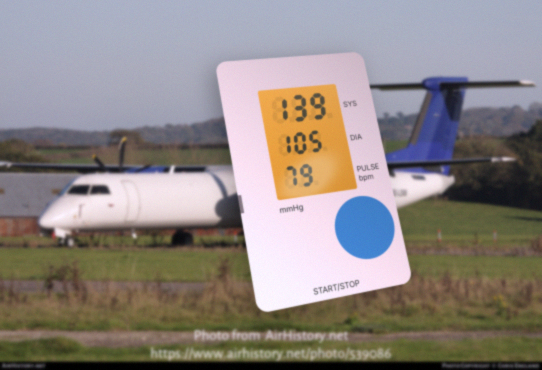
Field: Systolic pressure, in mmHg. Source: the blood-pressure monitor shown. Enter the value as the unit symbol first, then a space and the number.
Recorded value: mmHg 139
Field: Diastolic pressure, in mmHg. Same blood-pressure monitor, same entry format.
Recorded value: mmHg 105
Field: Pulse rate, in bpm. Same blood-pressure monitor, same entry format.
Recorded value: bpm 79
